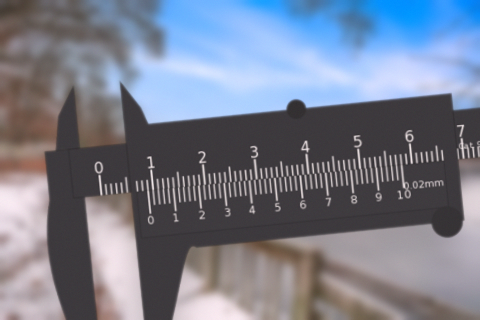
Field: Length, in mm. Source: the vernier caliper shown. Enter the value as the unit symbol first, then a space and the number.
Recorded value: mm 9.0
